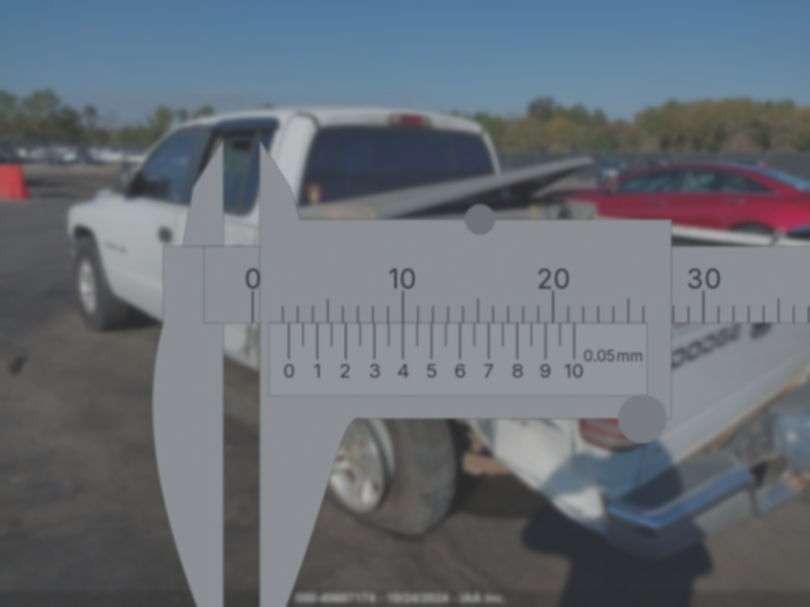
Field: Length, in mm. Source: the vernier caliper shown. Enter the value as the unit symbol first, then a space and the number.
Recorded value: mm 2.4
